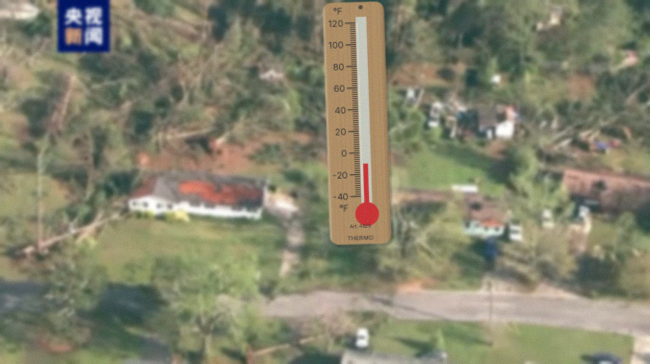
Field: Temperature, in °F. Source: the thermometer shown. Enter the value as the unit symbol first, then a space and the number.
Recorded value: °F -10
